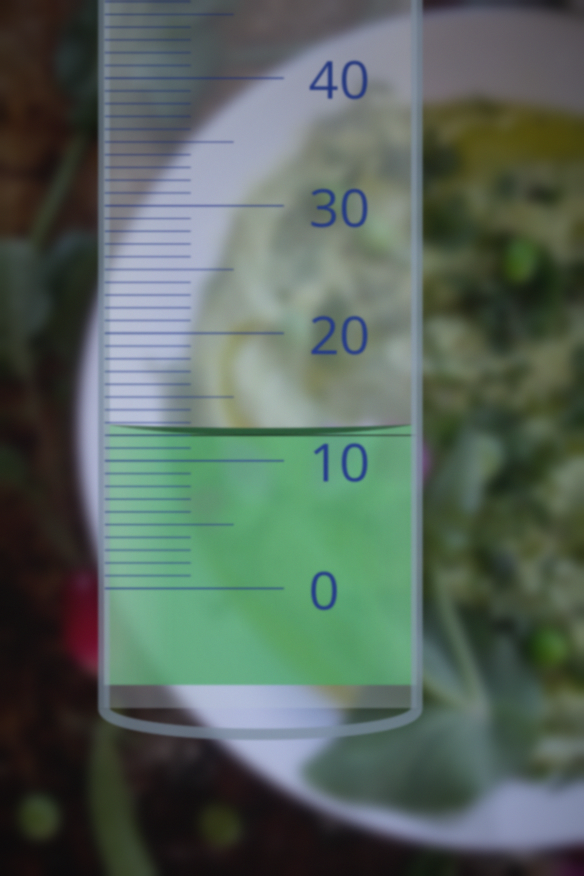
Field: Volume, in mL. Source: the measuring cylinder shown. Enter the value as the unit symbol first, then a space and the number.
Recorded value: mL 12
